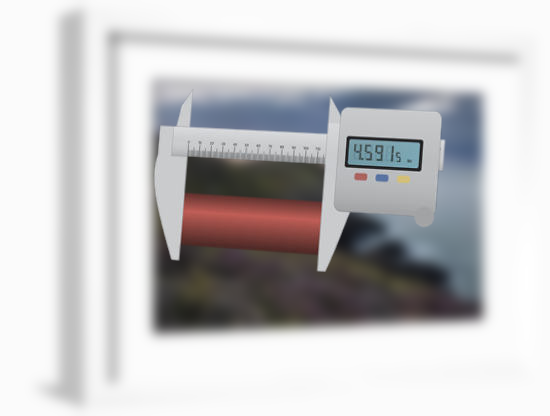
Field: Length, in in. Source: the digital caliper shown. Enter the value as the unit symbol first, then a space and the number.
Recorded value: in 4.5915
